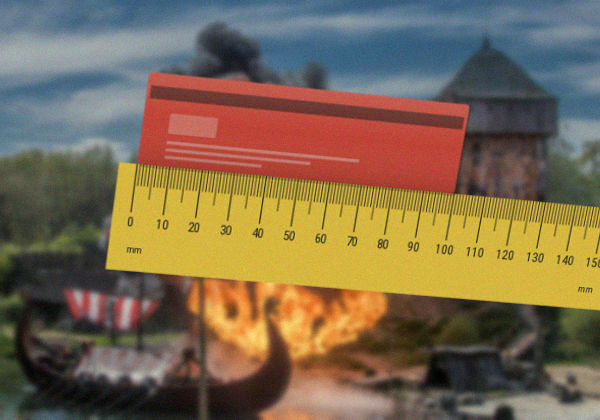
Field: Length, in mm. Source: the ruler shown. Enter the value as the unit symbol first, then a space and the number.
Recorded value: mm 100
